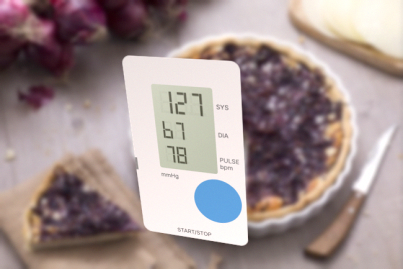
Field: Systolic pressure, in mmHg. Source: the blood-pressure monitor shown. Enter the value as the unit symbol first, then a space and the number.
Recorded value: mmHg 127
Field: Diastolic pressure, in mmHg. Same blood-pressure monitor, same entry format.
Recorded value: mmHg 67
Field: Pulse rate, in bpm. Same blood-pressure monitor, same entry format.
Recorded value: bpm 78
